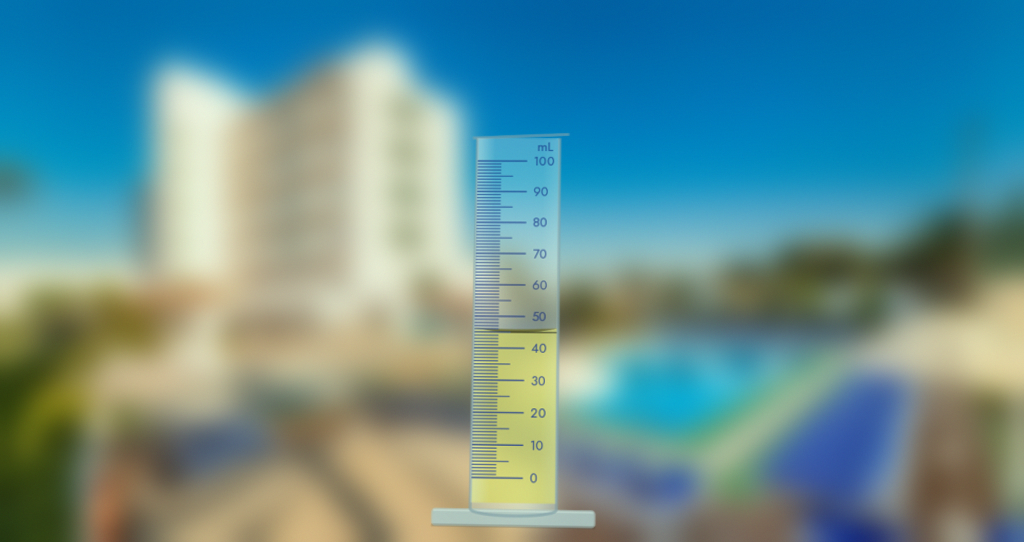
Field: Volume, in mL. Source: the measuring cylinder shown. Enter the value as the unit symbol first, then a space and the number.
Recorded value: mL 45
